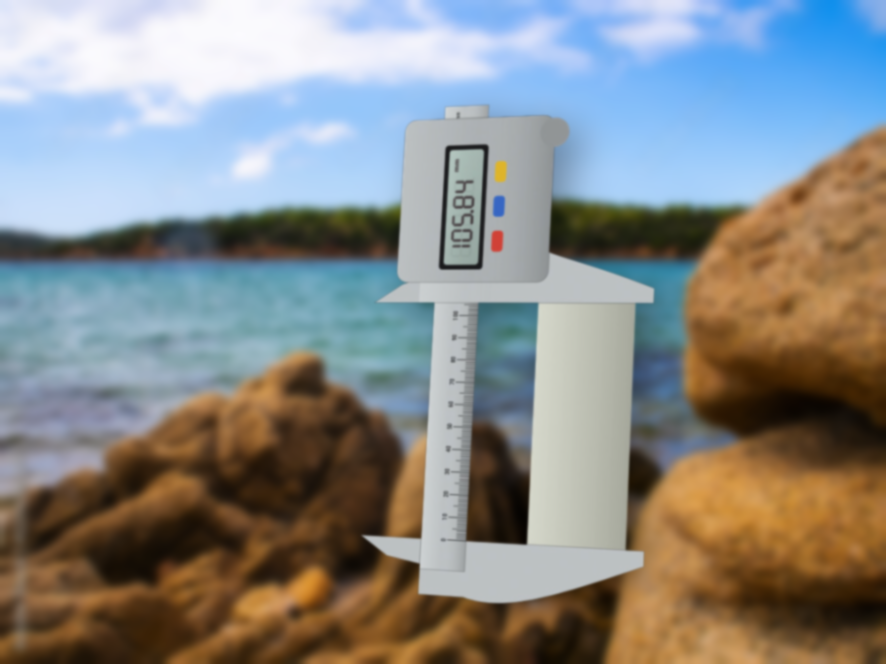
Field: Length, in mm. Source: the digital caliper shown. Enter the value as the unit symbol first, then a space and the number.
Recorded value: mm 105.84
